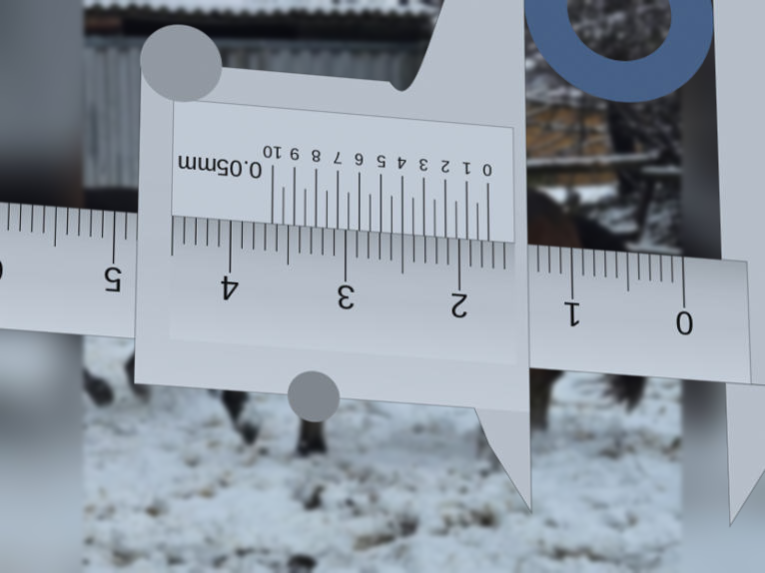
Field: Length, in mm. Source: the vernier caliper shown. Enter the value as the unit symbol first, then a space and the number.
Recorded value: mm 17.4
